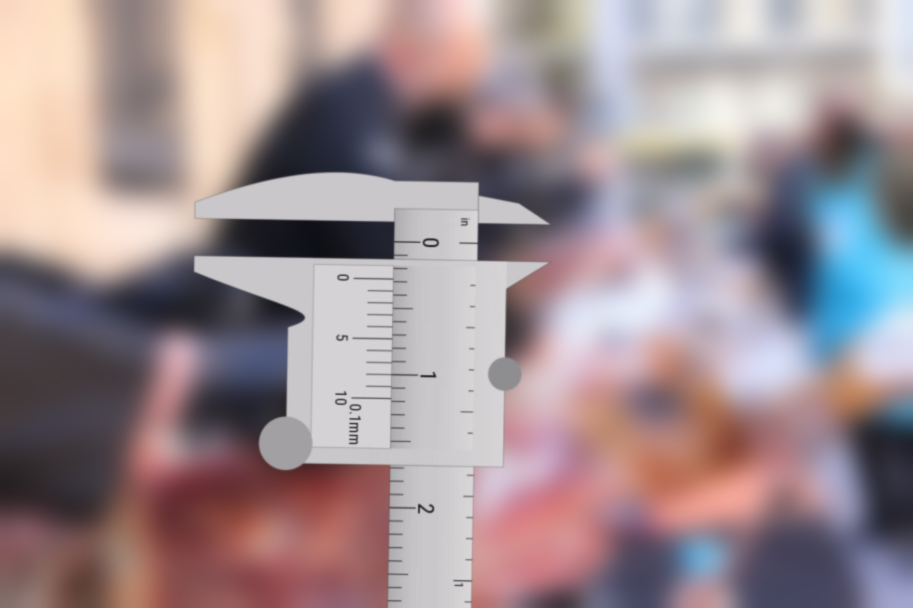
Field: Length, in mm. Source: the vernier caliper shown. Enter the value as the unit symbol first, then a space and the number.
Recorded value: mm 2.8
